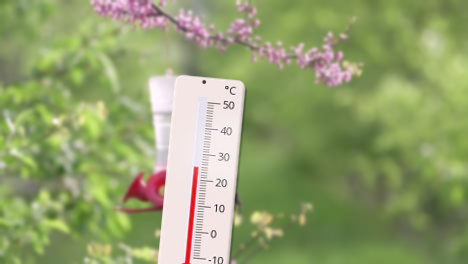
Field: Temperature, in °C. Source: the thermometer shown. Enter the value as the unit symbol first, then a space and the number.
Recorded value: °C 25
